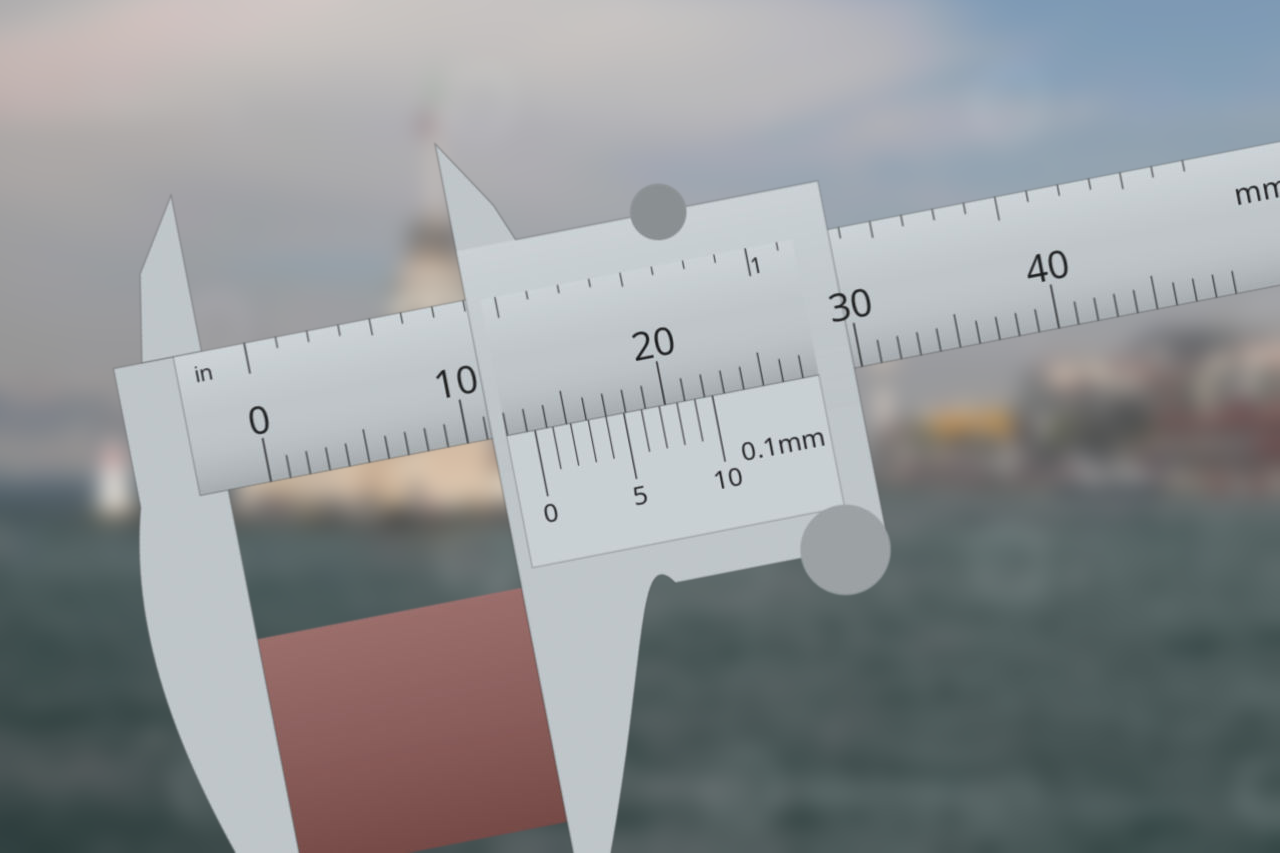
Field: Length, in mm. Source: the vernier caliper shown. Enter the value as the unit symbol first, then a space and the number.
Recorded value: mm 13.4
